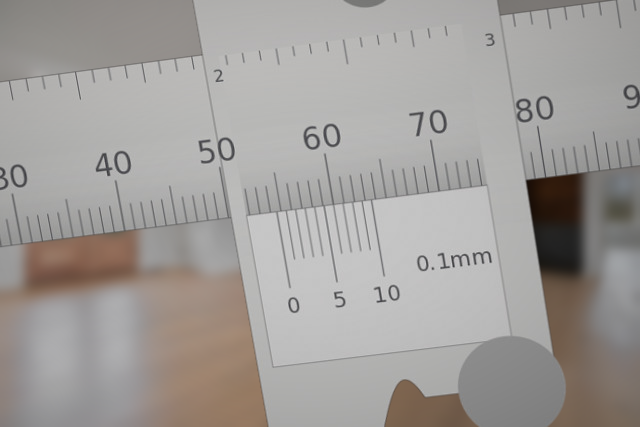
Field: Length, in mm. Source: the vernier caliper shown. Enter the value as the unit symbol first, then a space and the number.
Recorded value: mm 54.6
